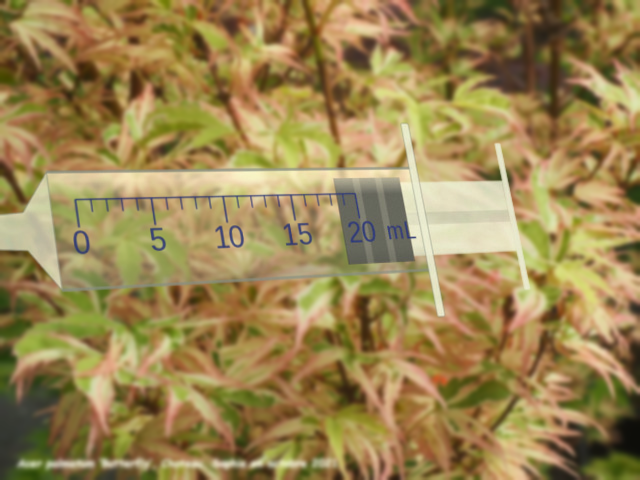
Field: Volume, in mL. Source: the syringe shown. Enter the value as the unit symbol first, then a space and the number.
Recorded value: mL 18.5
